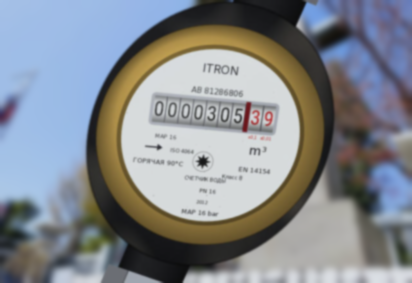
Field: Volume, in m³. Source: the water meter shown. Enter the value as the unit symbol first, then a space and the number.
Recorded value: m³ 305.39
